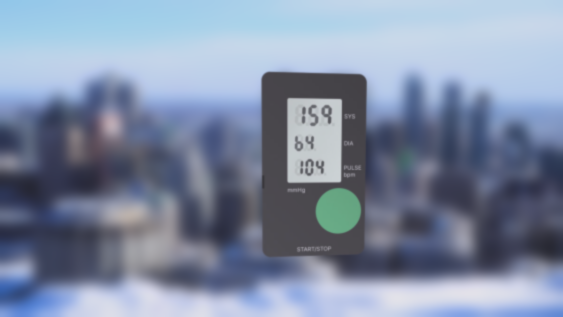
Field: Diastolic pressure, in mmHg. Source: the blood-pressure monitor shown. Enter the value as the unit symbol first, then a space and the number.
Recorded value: mmHg 64
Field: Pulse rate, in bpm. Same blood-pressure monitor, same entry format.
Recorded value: bpm 104
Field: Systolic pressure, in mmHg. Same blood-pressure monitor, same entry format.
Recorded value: mmHg 159
